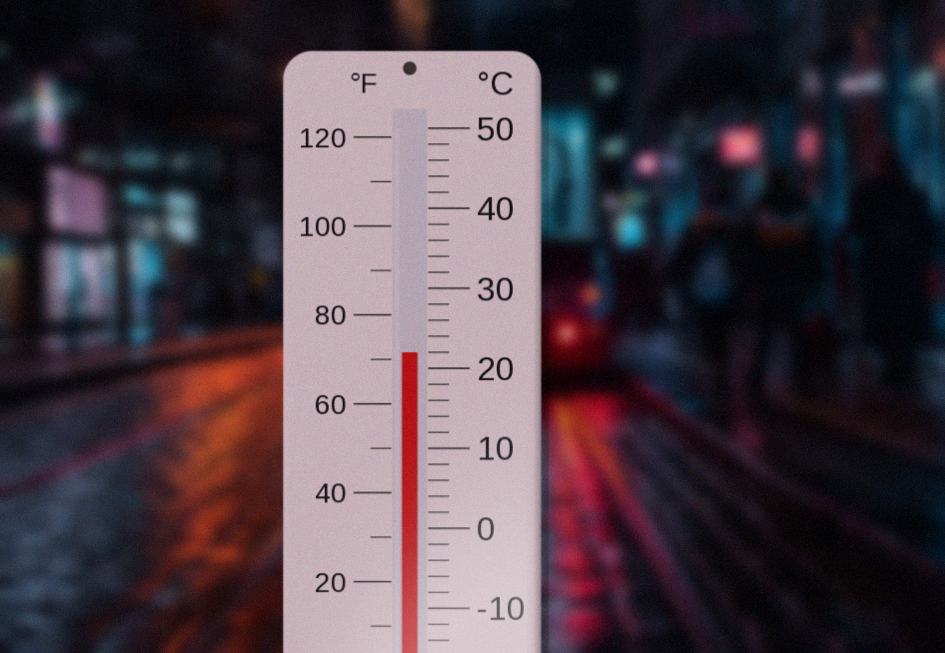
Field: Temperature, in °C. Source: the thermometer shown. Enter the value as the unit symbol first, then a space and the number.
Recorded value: °C 22
